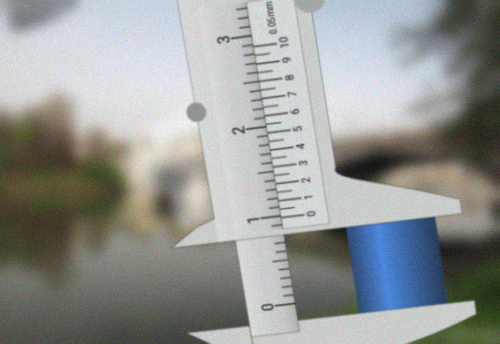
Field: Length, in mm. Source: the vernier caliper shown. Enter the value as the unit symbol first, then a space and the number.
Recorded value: mm 9.8
